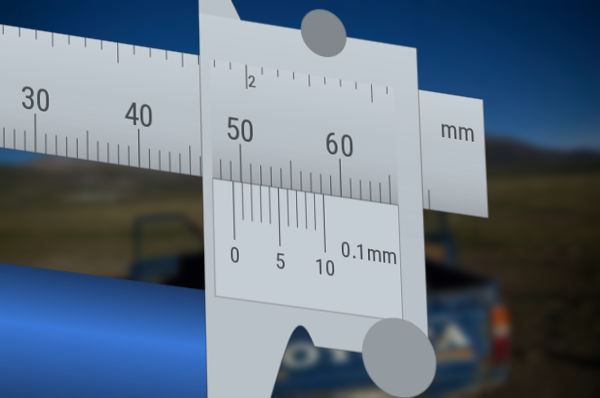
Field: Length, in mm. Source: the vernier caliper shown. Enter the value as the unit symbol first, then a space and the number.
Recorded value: mm 49.2
